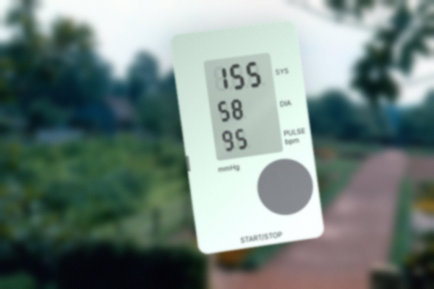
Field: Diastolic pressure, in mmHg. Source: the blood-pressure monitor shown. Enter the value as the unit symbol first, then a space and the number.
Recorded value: mmHg 58
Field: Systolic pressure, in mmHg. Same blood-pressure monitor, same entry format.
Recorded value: mmHg 155
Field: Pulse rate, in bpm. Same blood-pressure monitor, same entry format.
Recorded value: bpm 95
